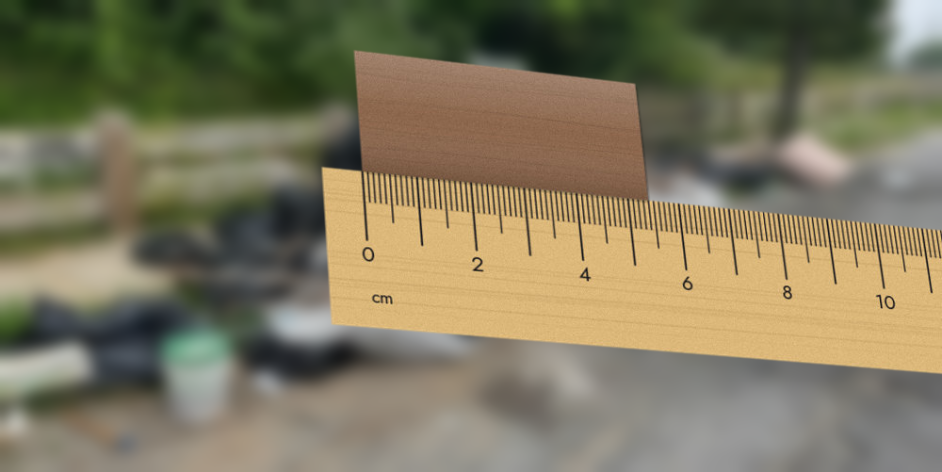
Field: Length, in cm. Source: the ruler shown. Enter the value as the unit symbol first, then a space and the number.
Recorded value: cm 5.4
